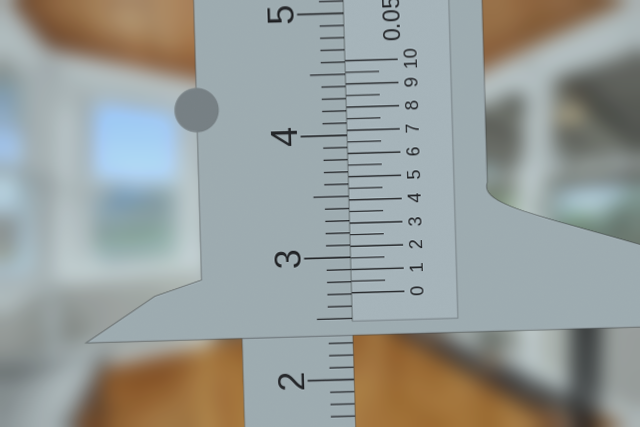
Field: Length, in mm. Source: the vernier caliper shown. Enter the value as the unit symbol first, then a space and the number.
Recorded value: mm 27.1
